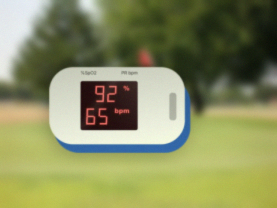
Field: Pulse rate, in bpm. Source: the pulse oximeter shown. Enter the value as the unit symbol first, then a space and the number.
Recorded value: bpm 65
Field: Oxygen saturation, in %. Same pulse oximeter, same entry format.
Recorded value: % 92
